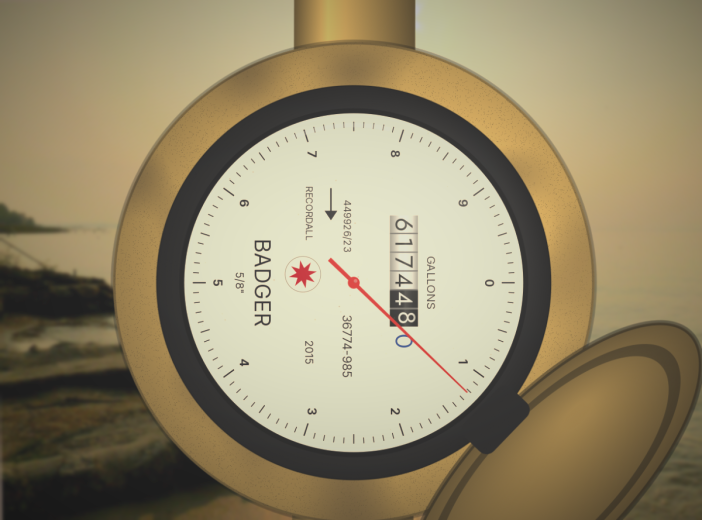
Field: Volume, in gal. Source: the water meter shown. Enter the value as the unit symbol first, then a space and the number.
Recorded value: gal 6174481.2
